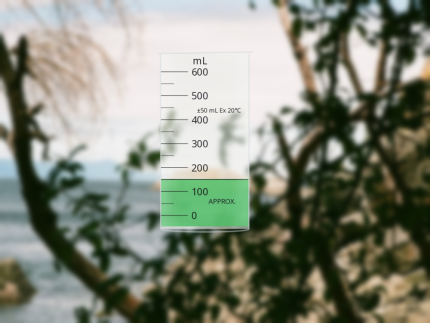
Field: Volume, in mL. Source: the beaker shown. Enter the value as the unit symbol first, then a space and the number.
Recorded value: mL 150
